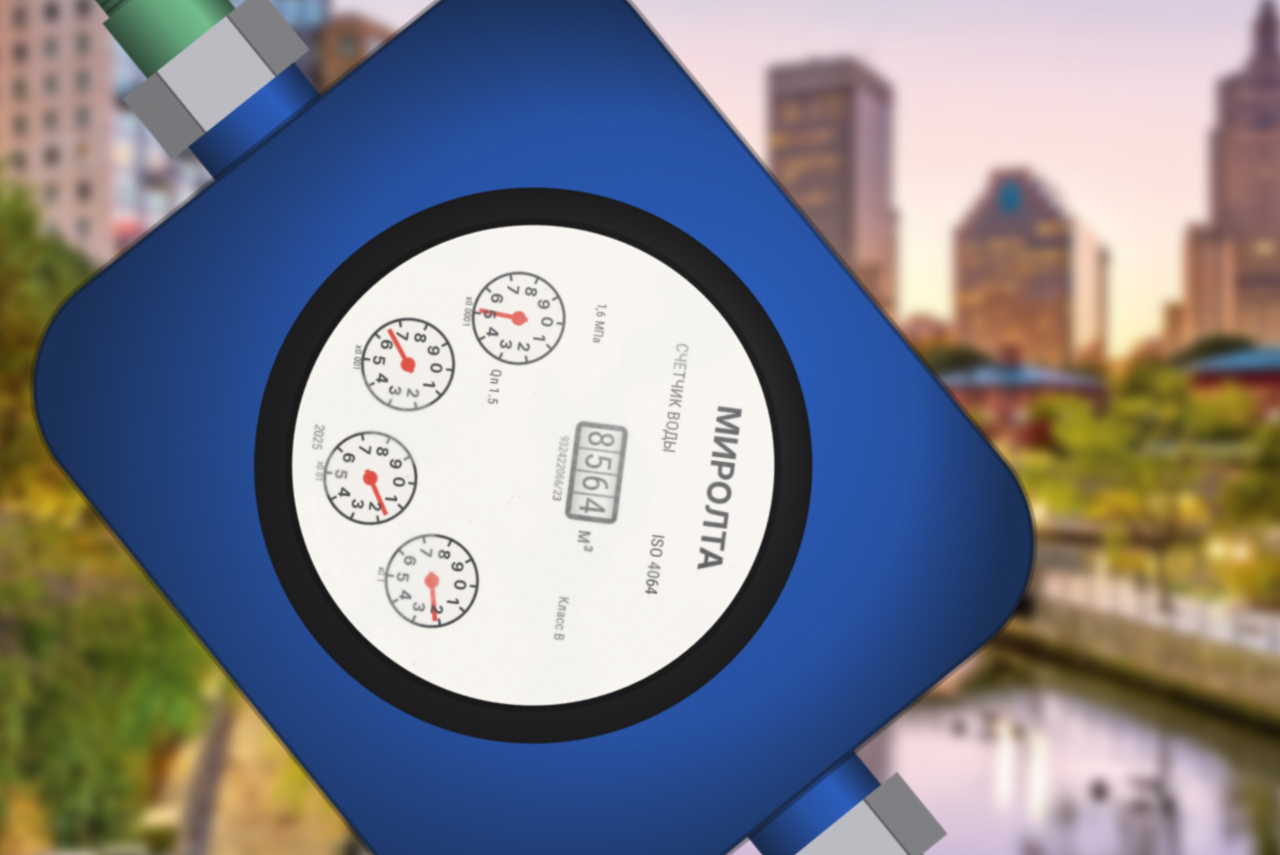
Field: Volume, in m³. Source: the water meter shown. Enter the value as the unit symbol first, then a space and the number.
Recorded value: m³ 8564.2165
